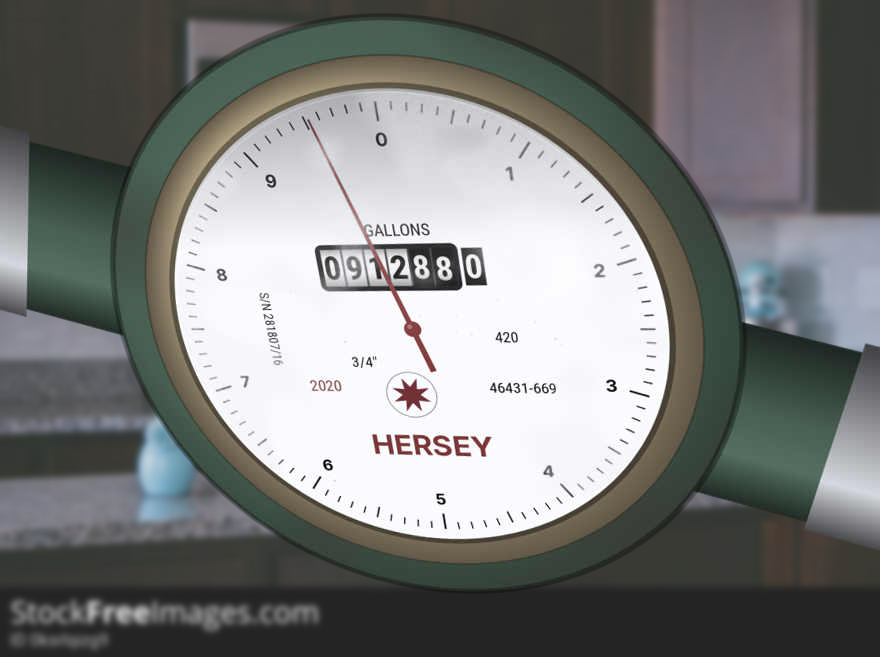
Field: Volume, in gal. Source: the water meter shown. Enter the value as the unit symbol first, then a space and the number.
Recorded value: gal 912879.5
